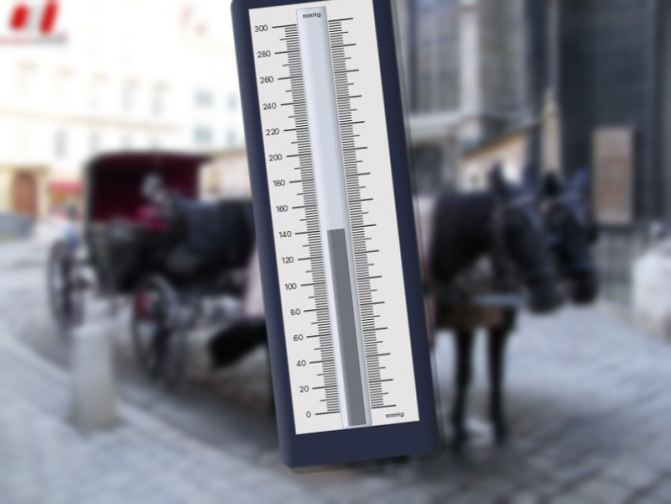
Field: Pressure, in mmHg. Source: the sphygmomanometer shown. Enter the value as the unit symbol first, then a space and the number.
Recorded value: mmHg 140
